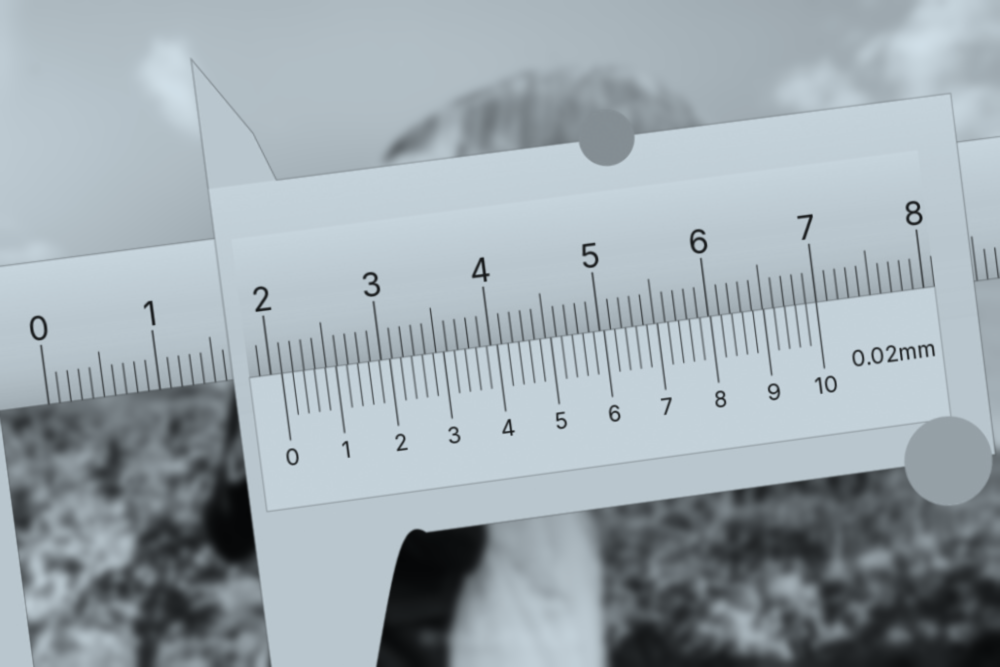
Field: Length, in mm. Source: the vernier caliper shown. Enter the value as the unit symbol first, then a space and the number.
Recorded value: mm 21.0
